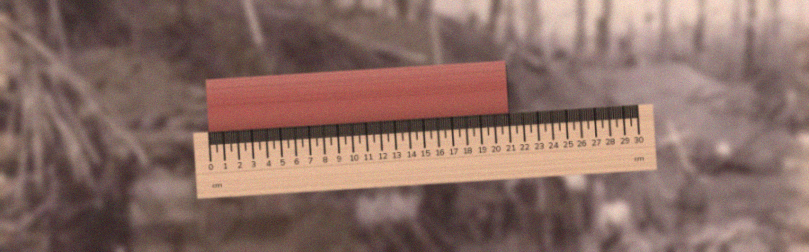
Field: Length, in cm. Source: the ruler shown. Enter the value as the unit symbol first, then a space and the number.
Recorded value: cm 21
